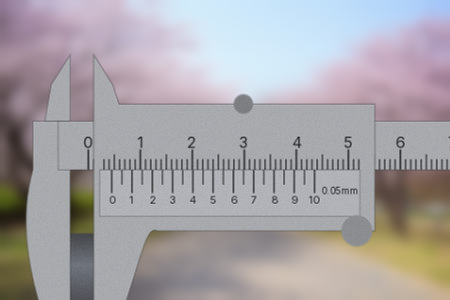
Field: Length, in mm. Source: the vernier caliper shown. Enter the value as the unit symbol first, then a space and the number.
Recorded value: mm 4.5
